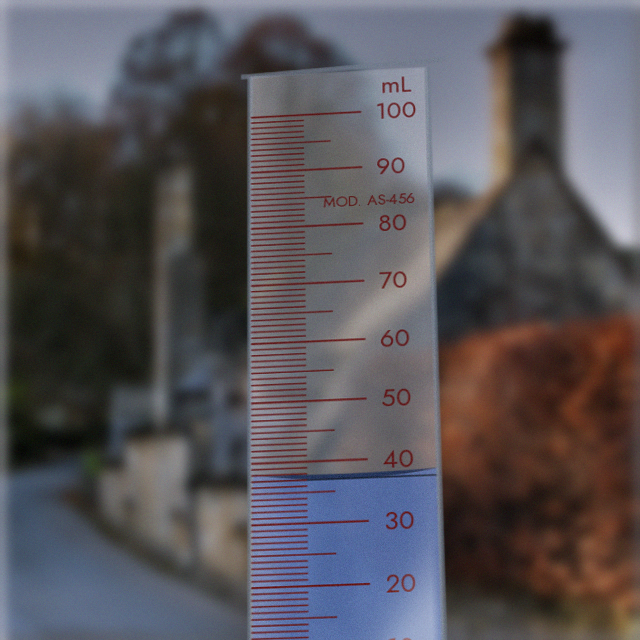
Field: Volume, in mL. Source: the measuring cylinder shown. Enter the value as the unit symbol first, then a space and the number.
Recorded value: mL 37
